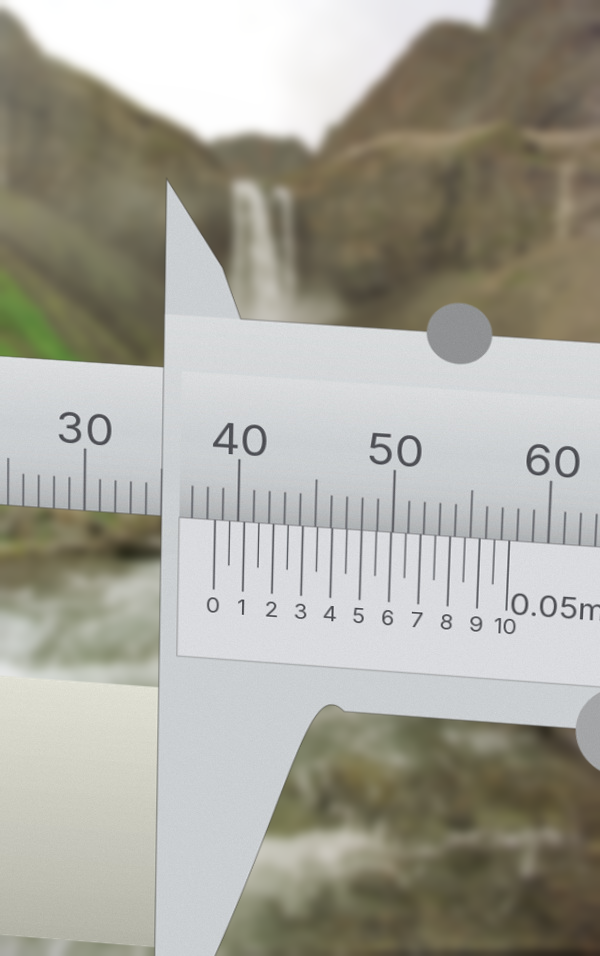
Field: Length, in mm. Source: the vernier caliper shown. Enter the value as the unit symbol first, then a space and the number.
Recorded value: mm 38.5
